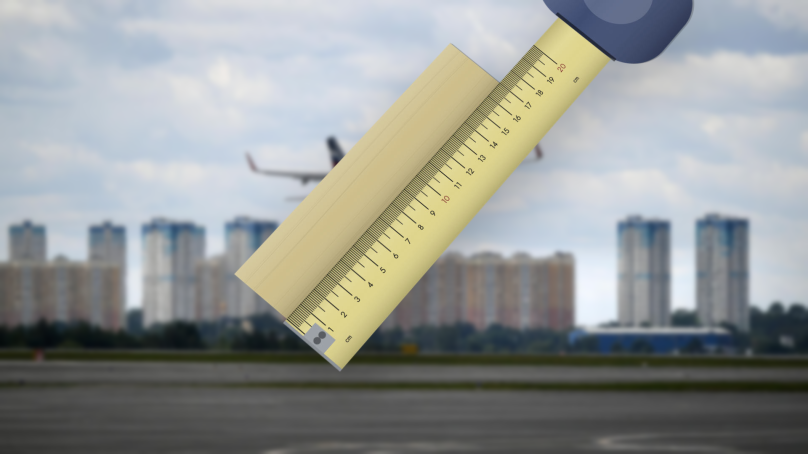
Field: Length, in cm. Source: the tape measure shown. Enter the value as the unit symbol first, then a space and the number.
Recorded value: cm 17
